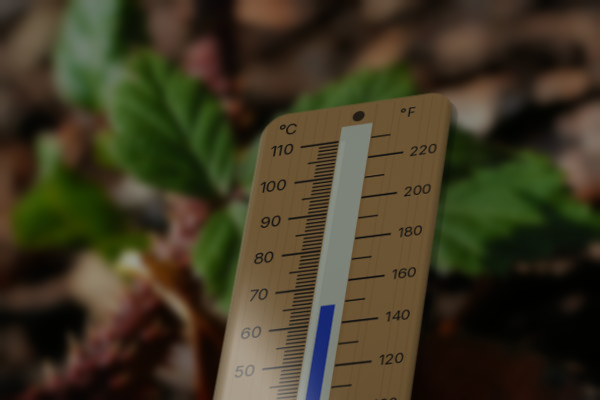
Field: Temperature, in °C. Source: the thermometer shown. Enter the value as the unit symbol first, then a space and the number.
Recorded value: °C 65
